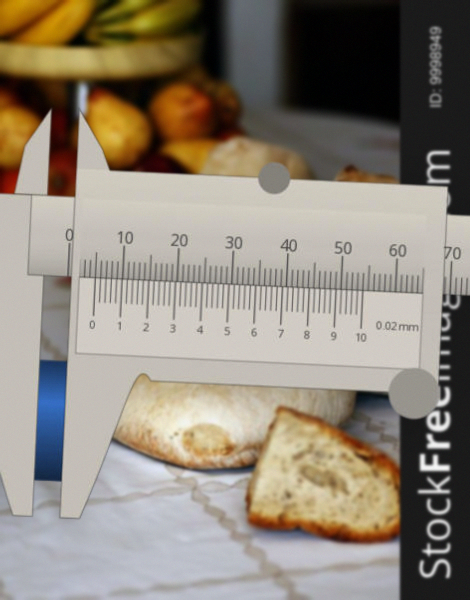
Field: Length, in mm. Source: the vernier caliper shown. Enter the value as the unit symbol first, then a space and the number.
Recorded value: mm 5.0
